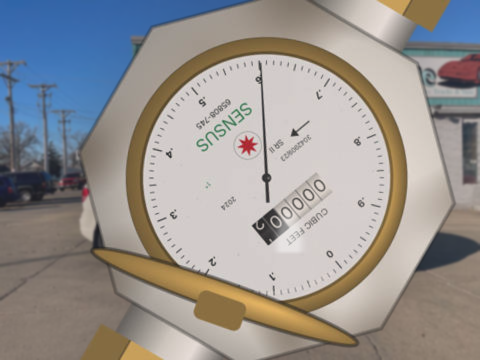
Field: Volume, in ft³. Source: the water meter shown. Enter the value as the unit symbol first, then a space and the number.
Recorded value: ft³ 1.60
